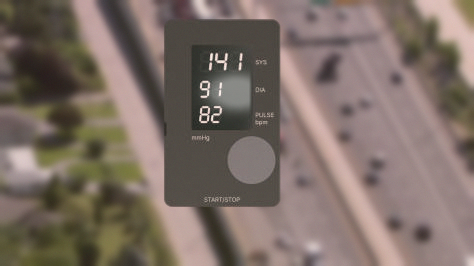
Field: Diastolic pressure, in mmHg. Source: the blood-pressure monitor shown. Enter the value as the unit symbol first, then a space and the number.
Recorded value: mmHg 91
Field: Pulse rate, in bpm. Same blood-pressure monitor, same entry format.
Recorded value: bpm 82
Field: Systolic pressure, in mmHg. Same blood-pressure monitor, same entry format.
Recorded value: mmHg 141
